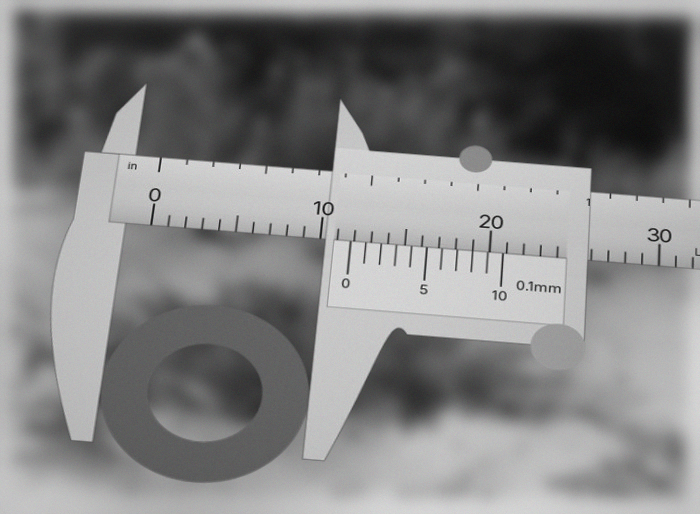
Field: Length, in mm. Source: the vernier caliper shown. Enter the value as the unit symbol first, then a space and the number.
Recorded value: mm 11.8
